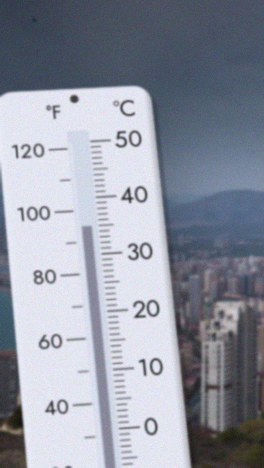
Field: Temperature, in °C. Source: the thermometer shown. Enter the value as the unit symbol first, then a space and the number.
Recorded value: °C 35
